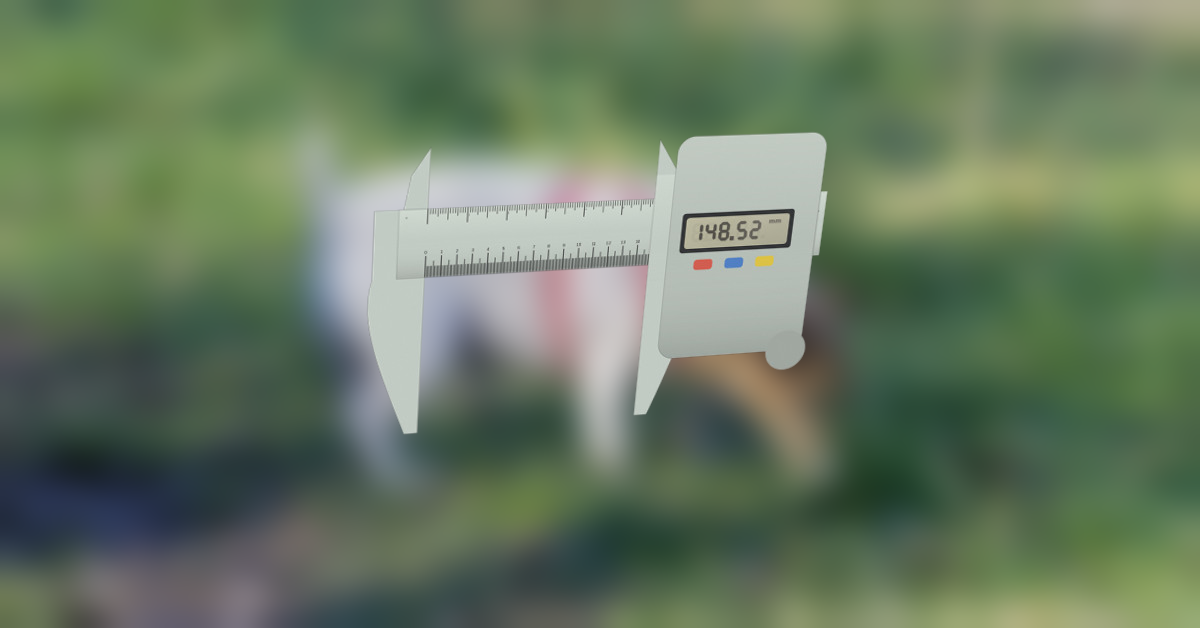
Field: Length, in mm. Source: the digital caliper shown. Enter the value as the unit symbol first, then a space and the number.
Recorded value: mm 148.52
